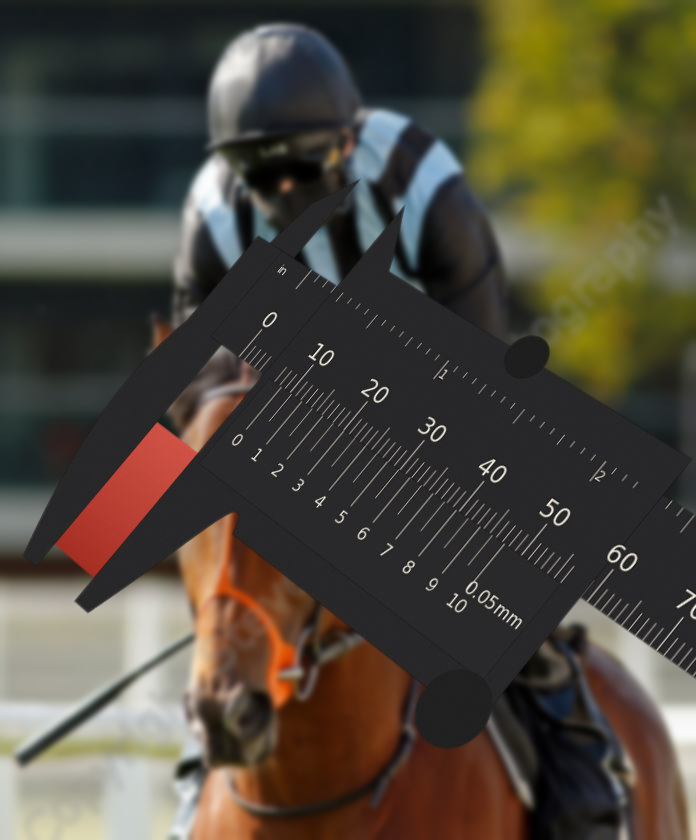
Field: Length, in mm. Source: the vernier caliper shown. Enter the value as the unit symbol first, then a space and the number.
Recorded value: mm 8.4
